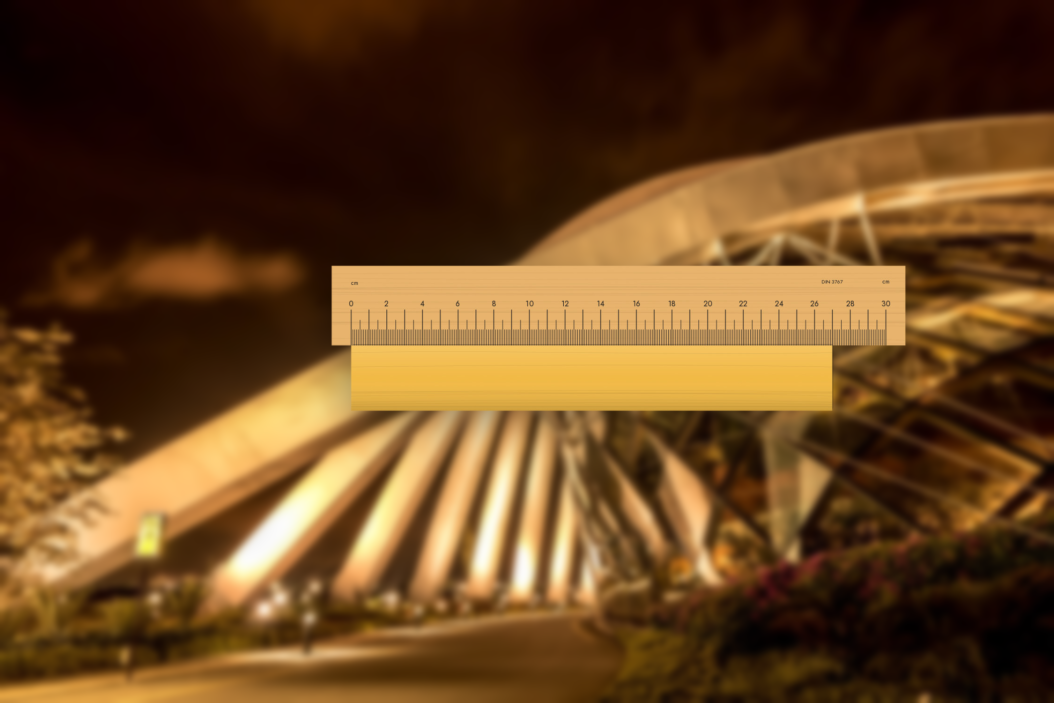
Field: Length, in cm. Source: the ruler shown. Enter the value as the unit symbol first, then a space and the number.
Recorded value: cm 27
